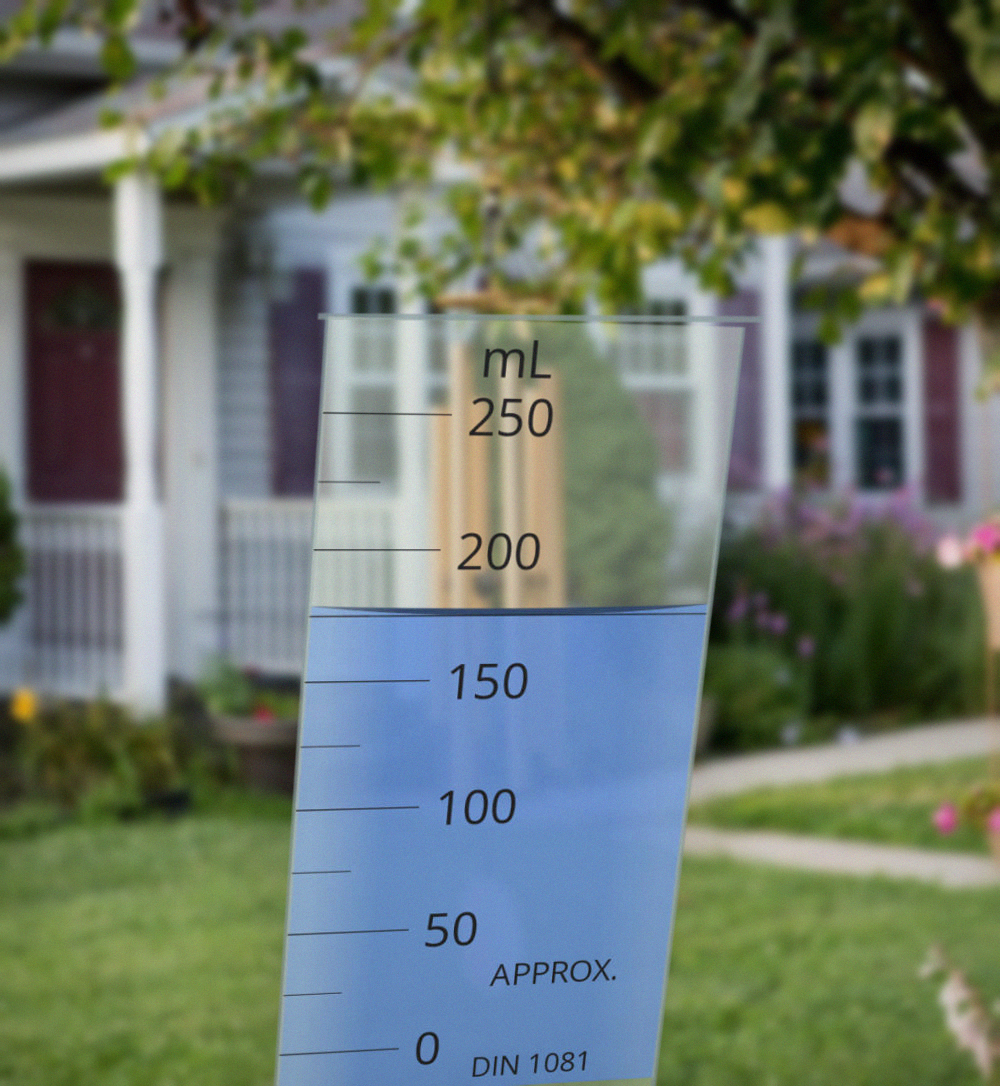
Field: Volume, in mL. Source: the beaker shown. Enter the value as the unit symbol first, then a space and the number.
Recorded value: mL 175
